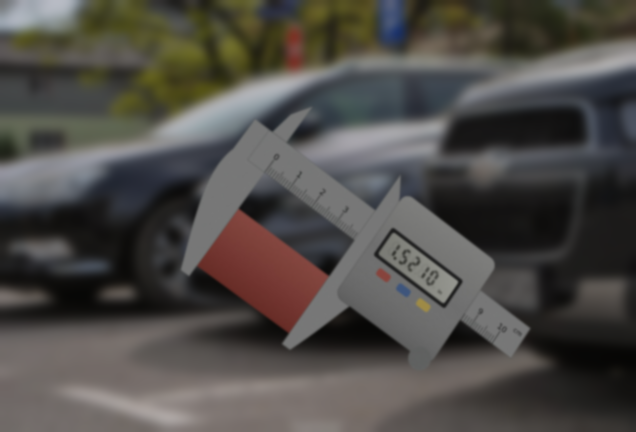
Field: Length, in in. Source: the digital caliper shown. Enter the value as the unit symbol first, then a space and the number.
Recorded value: in 1.5210
